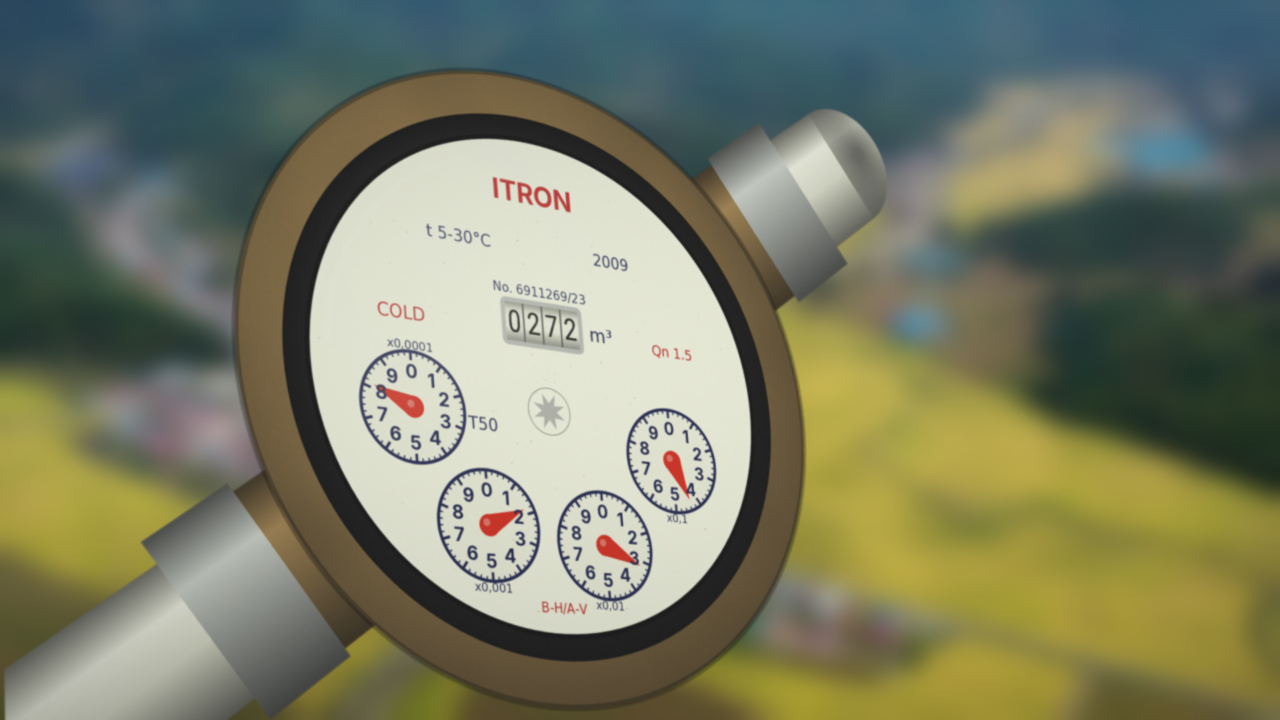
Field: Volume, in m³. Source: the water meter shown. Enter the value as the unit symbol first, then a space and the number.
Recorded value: m³ 272.4318
